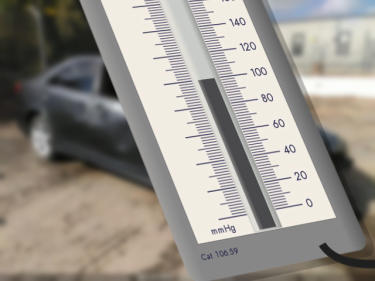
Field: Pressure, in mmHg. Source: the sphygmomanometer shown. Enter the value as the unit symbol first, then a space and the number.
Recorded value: mmHg 100
